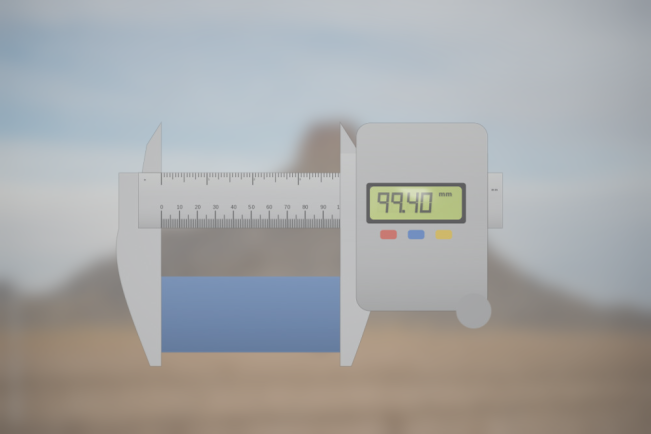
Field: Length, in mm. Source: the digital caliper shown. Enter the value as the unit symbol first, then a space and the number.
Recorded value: mm 99.40
